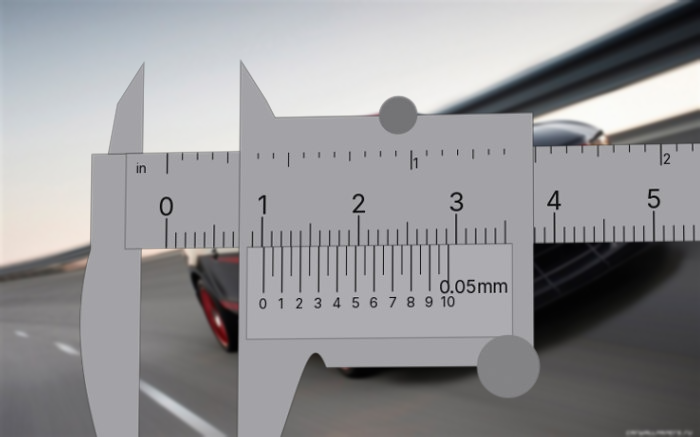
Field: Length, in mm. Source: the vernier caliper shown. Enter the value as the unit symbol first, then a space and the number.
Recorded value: mm 10.2
